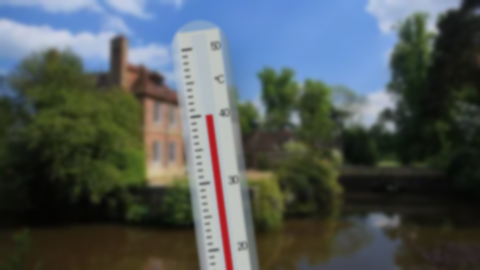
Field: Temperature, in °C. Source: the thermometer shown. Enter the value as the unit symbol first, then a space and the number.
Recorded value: °C 40
